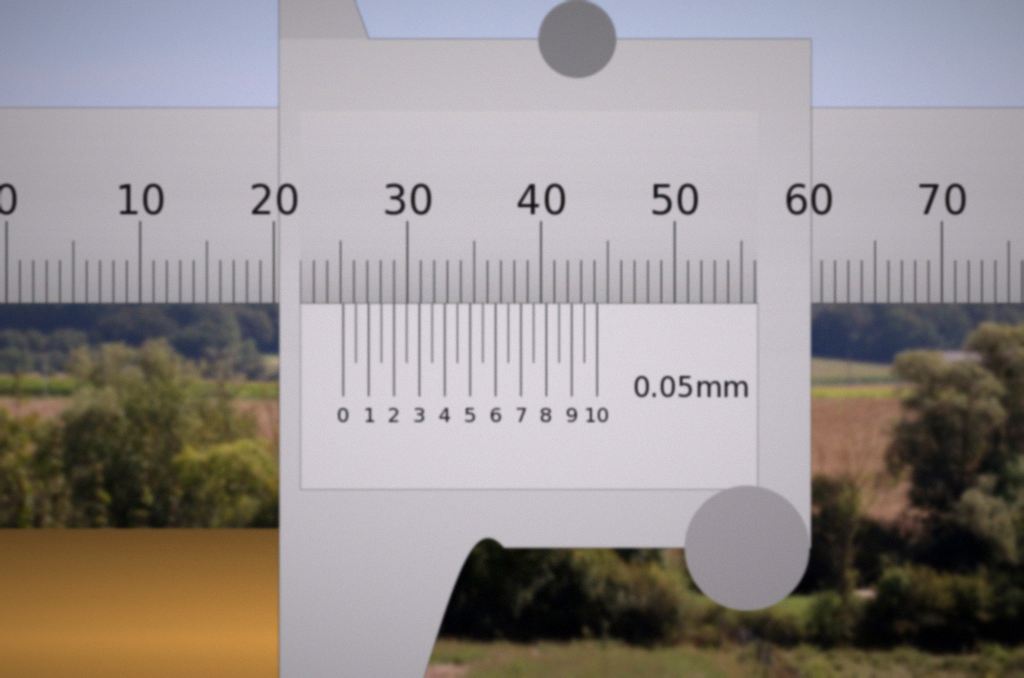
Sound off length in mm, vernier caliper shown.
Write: 25.2 mm
